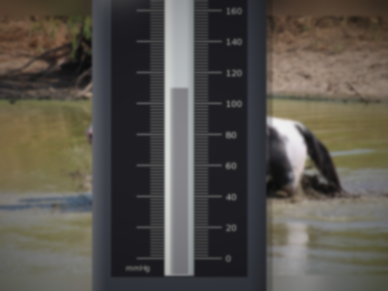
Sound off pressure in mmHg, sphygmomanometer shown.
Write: 110 mmHg
